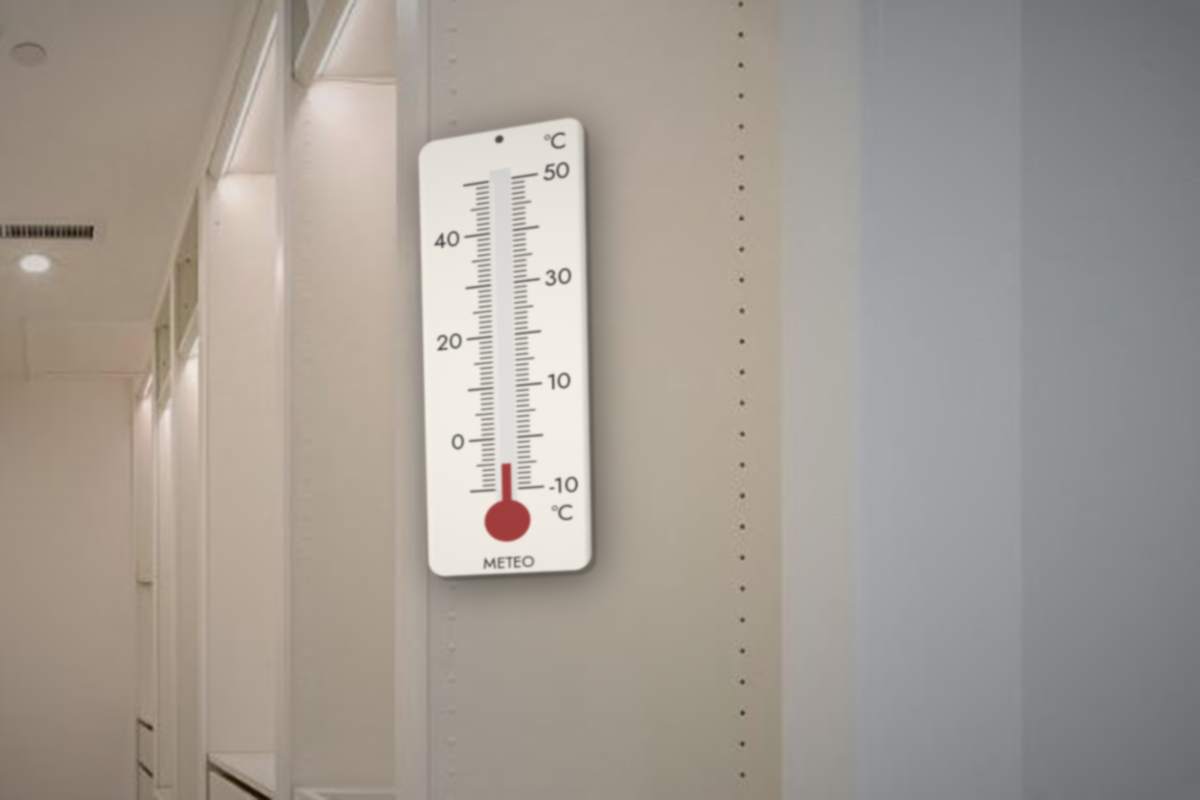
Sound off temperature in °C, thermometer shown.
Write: -5 °C
